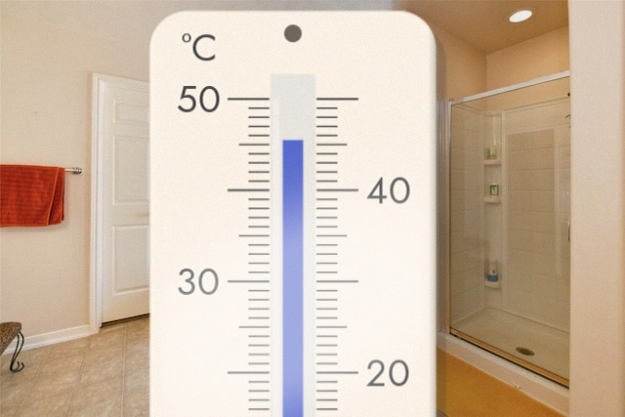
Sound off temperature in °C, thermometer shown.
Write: 45.5 °C
